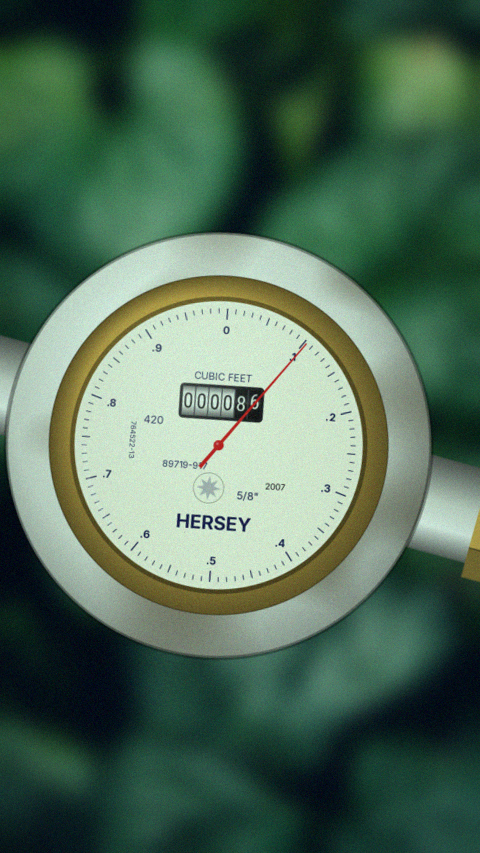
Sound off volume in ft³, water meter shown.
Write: 86.10 ft³
